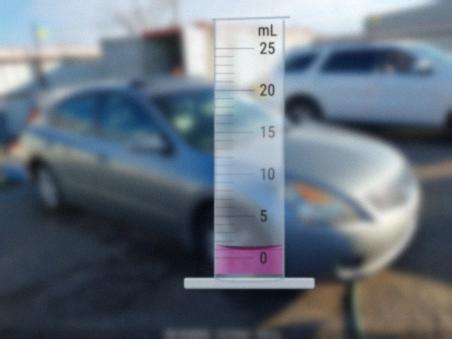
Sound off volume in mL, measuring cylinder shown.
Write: 1 mL
